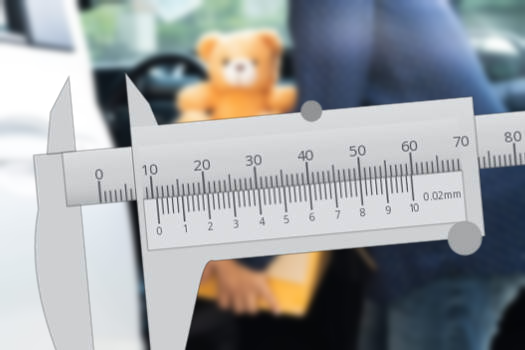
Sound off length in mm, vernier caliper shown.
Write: 10.8 mm
